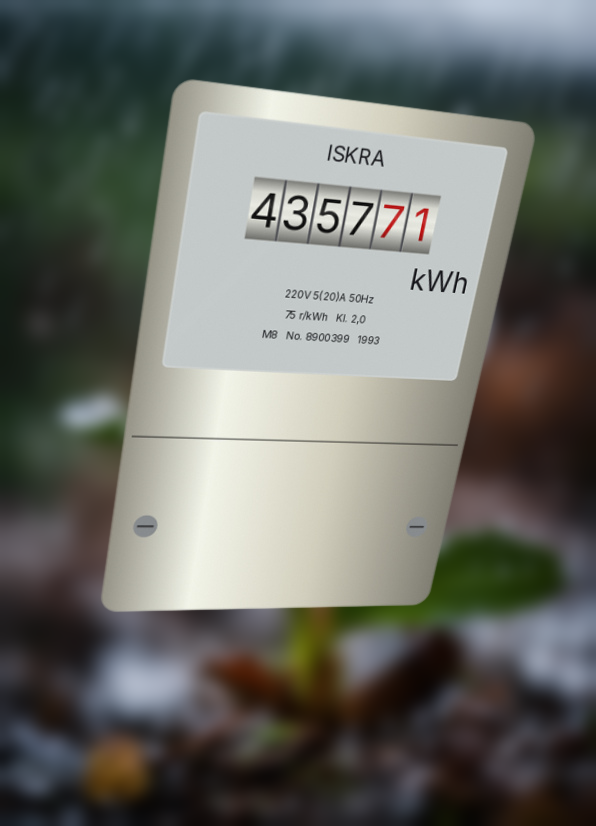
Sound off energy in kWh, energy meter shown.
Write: 4357.71 kWh
